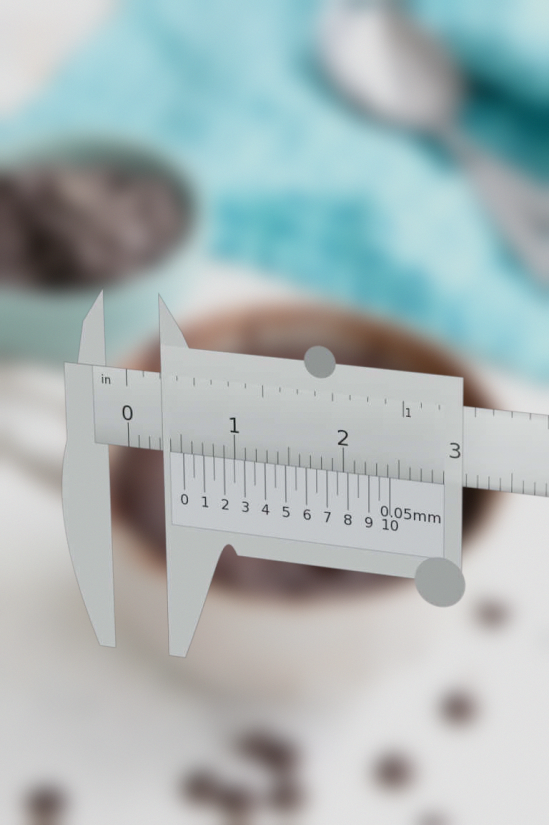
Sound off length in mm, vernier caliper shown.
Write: 5.2 mm
